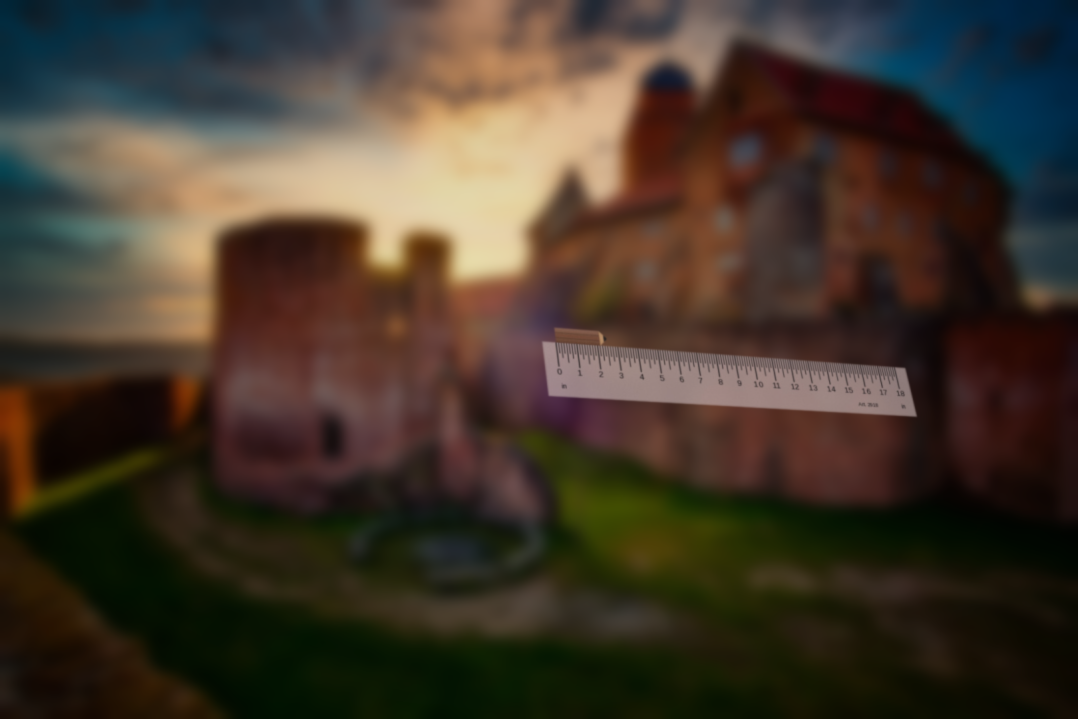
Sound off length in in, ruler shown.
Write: 2.5 in
